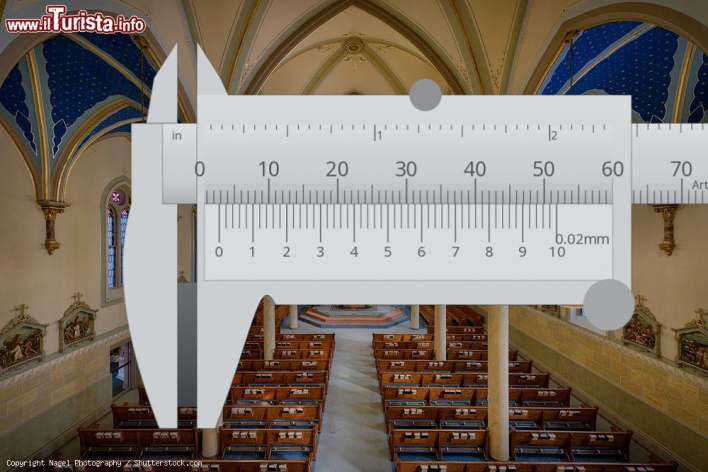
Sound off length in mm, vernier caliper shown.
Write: 2.8 mm
